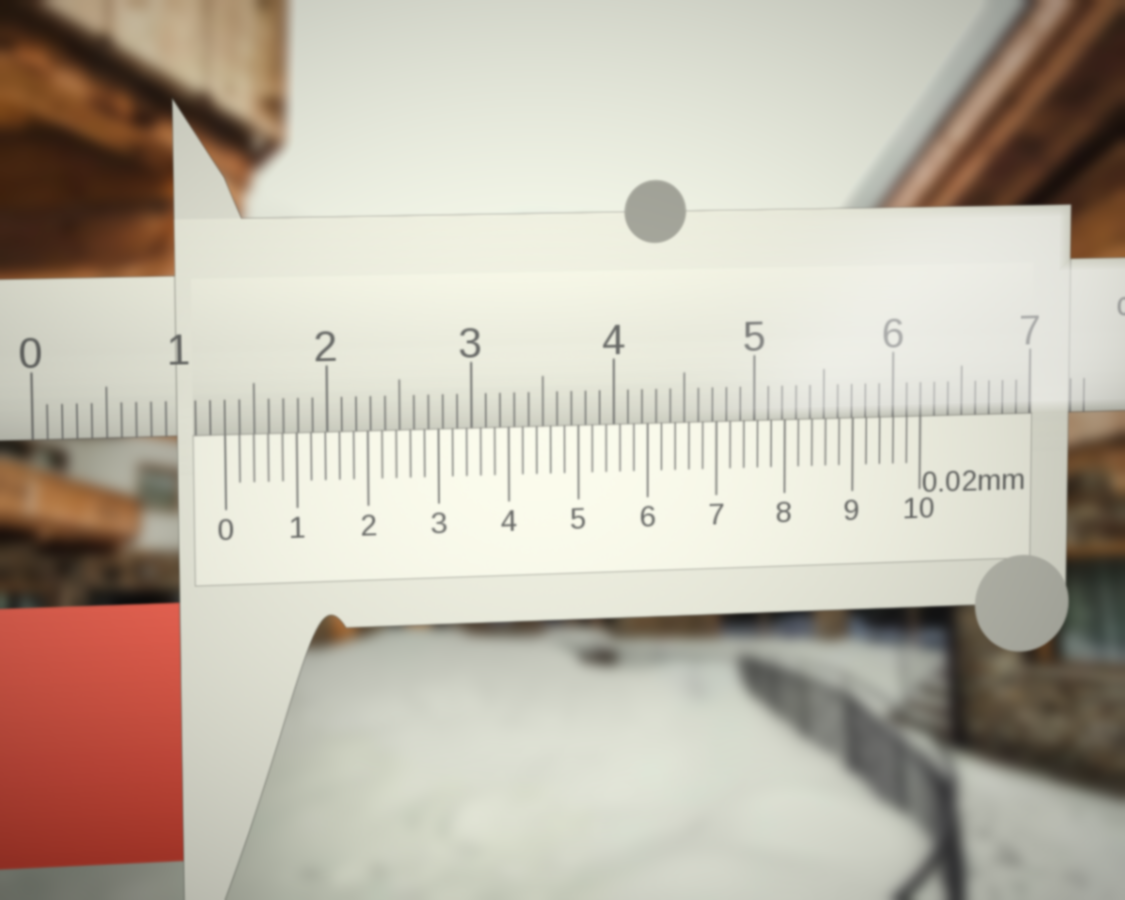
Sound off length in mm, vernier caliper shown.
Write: 13.0 mm
